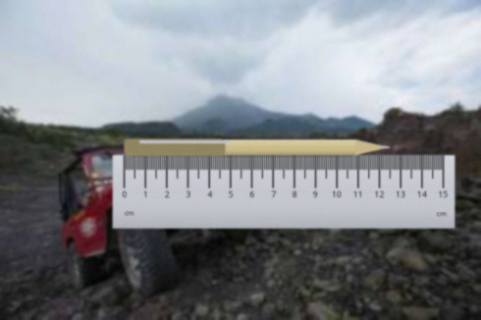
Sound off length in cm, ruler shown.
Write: 12.5 cm
